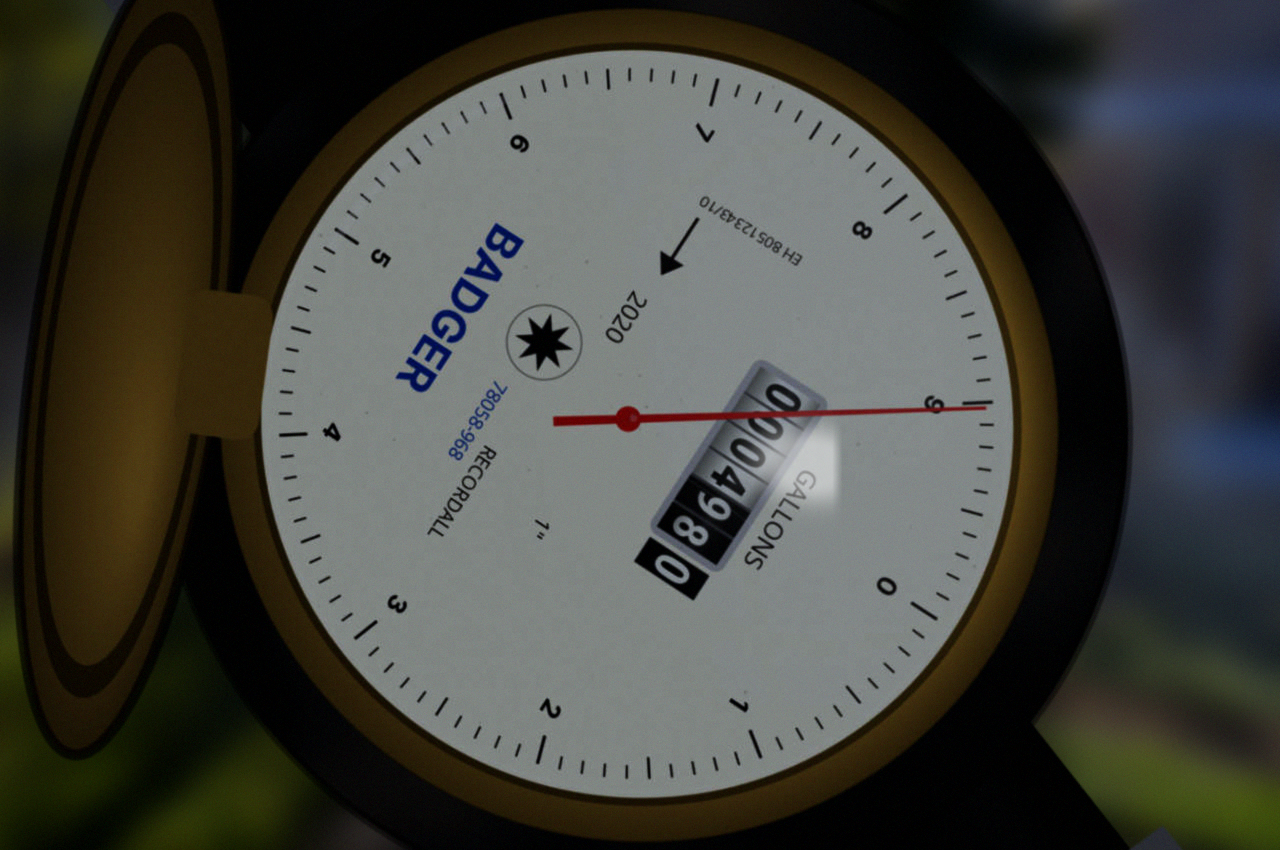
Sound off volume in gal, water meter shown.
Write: 4979.0 gal
